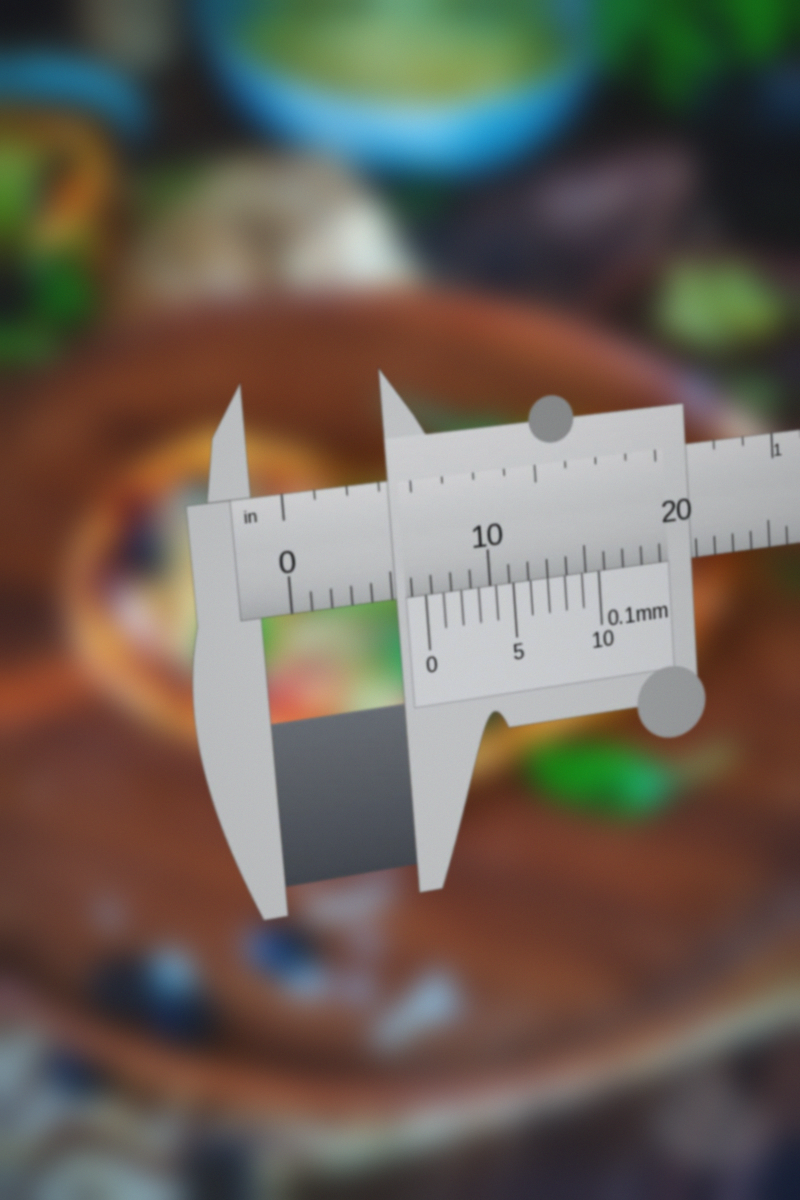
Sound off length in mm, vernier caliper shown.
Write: 6.7 mm
